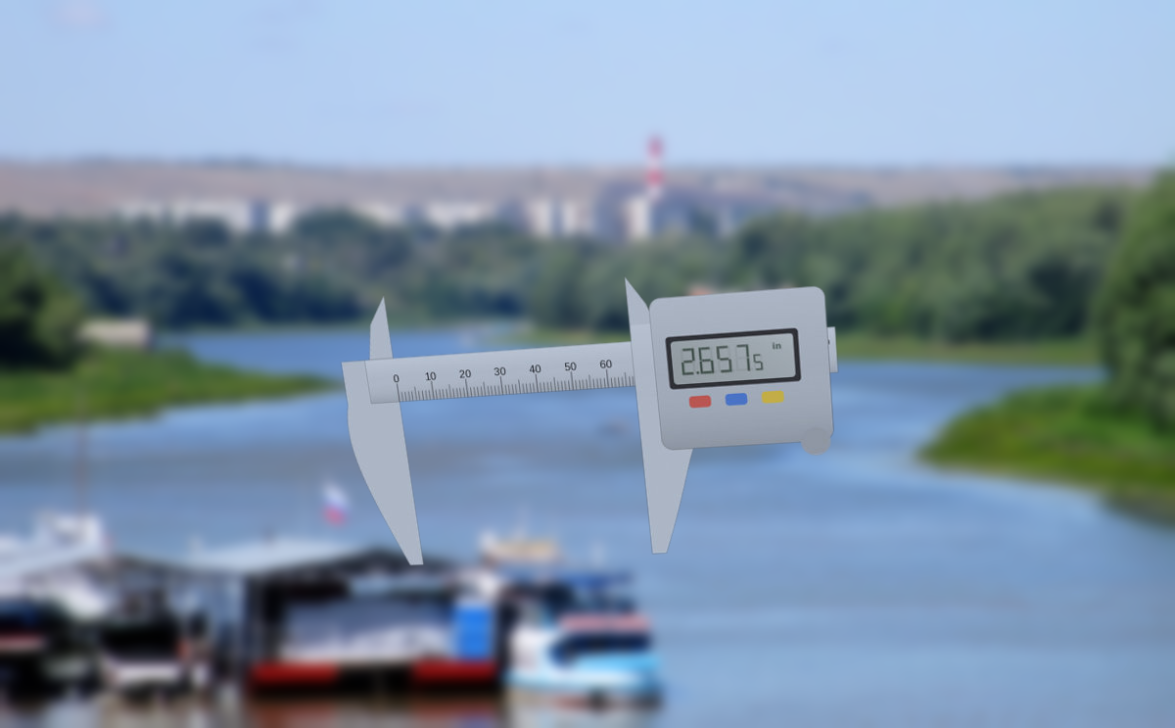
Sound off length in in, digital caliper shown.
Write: 2.6575 in
